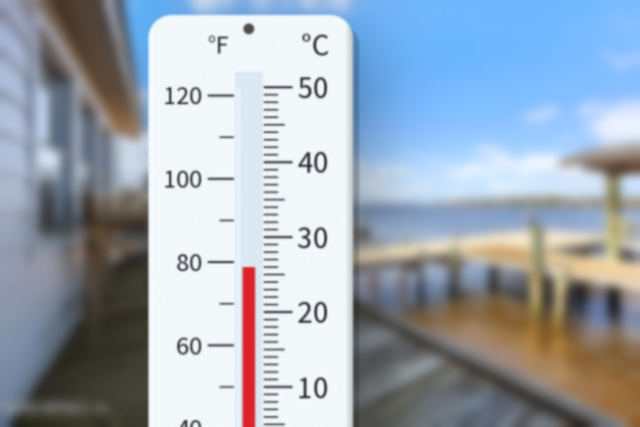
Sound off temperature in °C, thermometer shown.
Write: 26 °C
